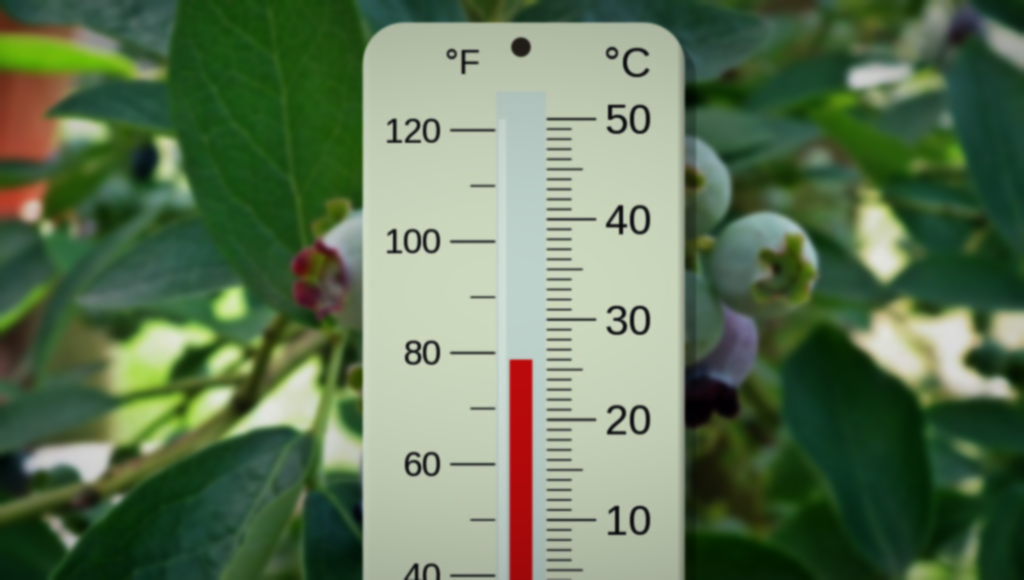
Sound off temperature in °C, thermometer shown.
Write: 26 °C
